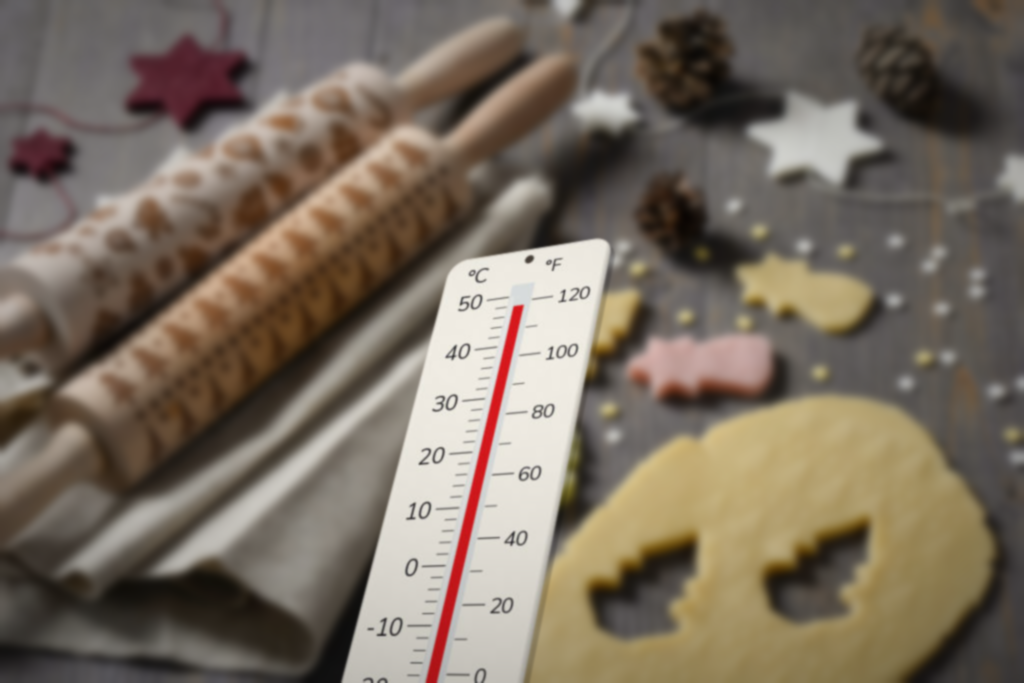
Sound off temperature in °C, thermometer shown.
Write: 48 °C
